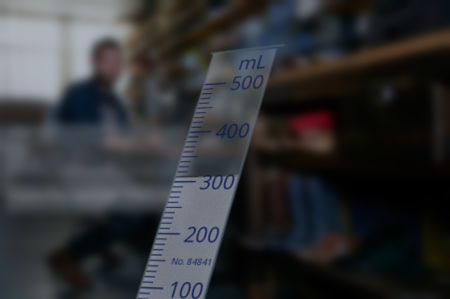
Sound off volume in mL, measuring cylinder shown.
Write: 310 mL
